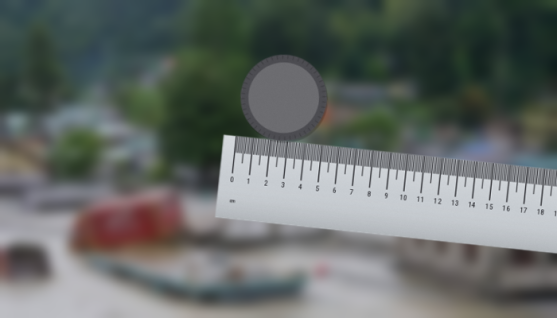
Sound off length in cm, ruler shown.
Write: 5 cm
